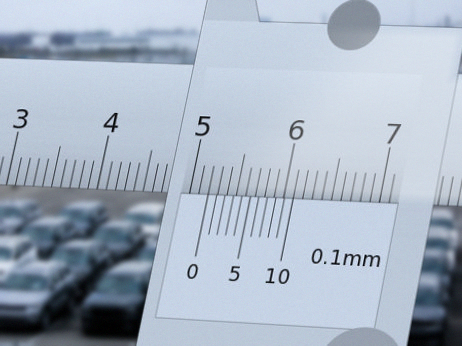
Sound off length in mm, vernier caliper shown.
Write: 52.0 mm
